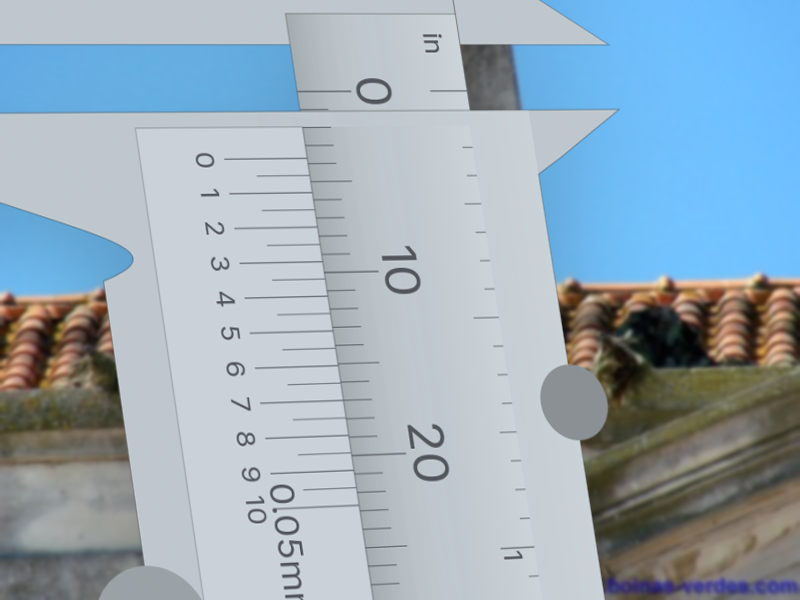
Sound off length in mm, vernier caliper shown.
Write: 3.7 mm
